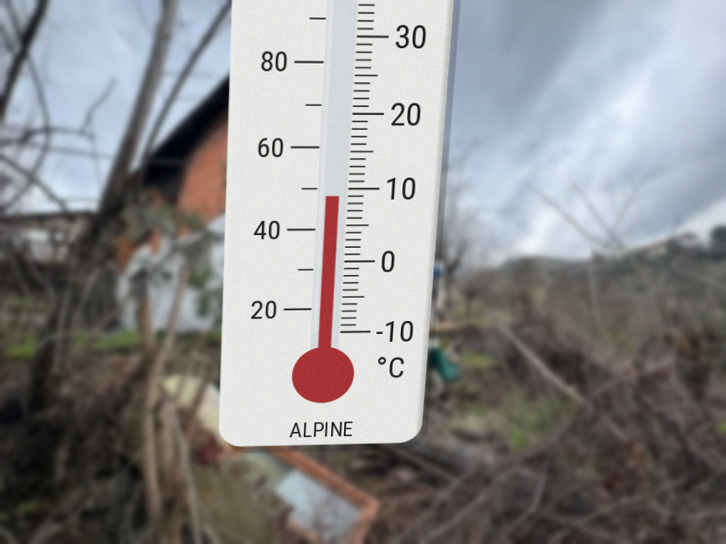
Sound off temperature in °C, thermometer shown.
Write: 9 °C
